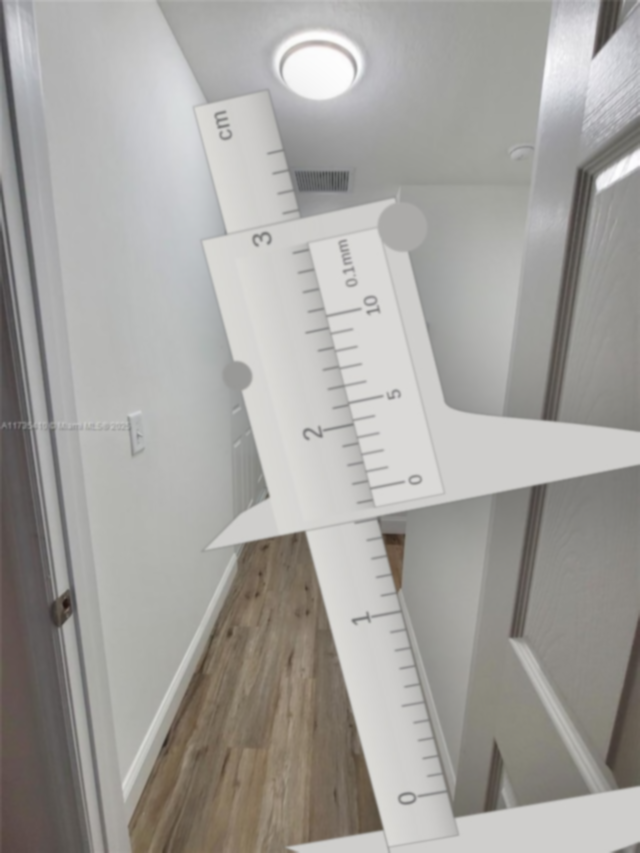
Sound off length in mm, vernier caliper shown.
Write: 16.6 mm
